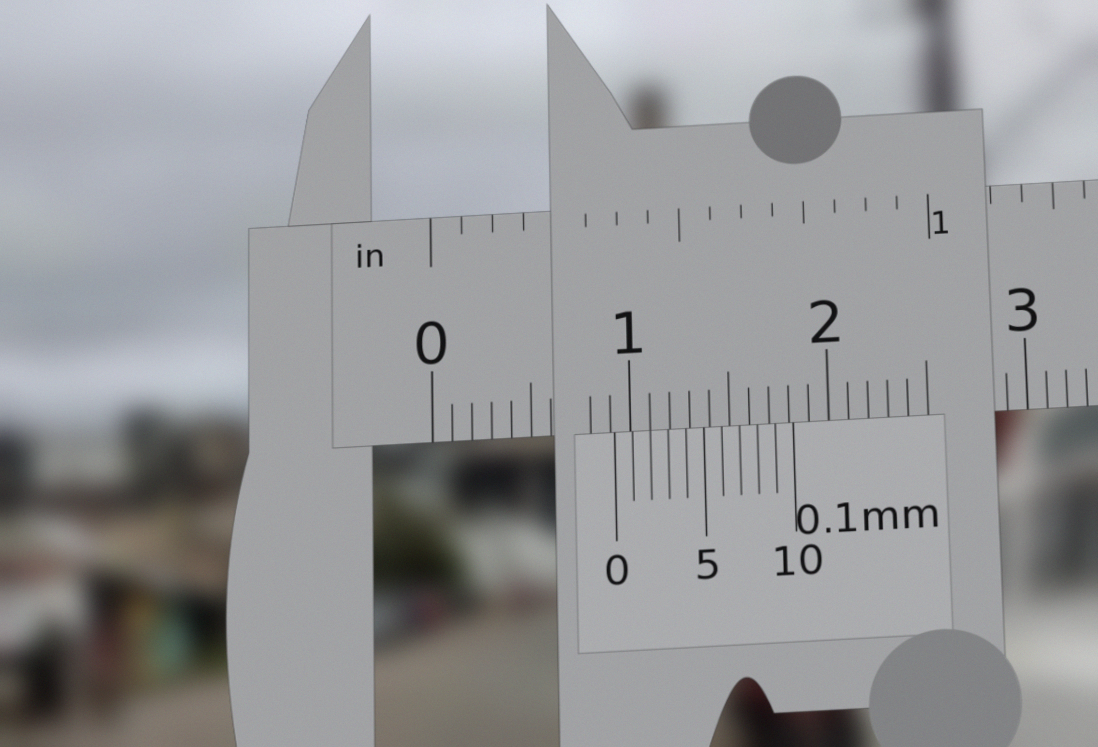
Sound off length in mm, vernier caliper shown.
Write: 9.2 mm
